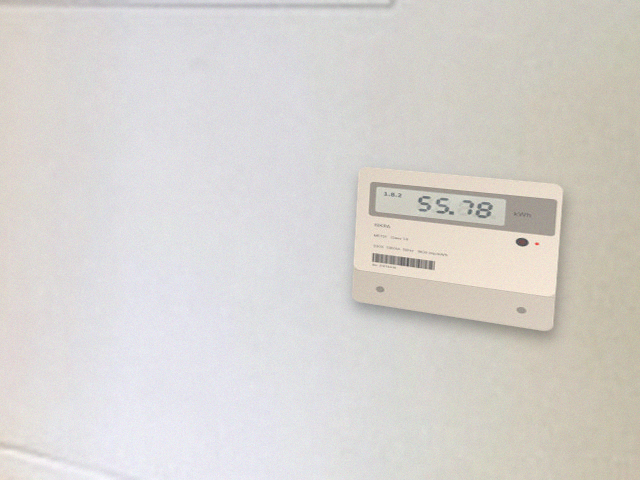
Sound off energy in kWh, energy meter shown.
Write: 55.78 kWh
